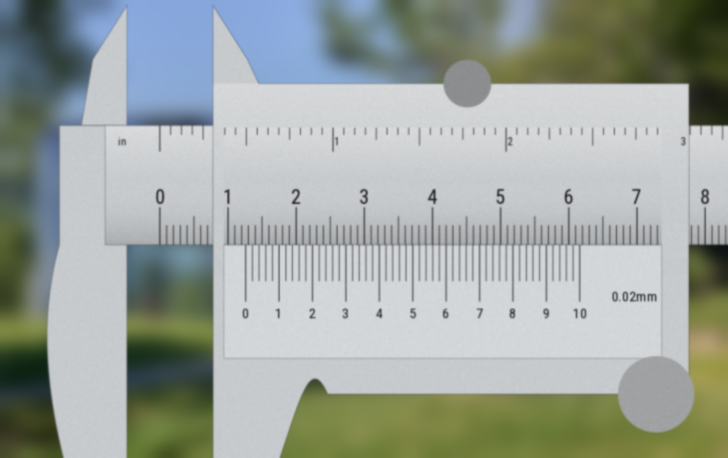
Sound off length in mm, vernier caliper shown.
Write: 12.6 mm
